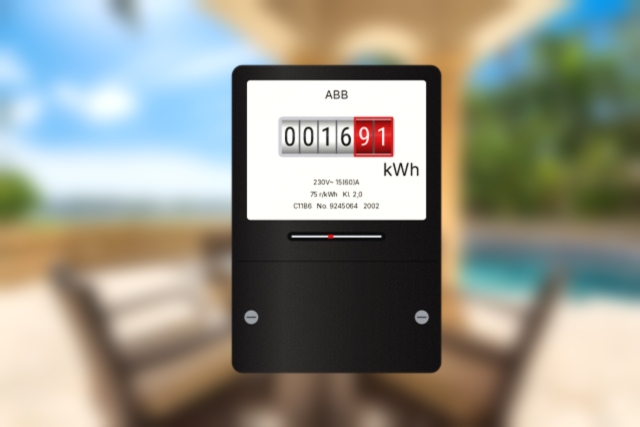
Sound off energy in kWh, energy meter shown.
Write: 16.91 kWh
